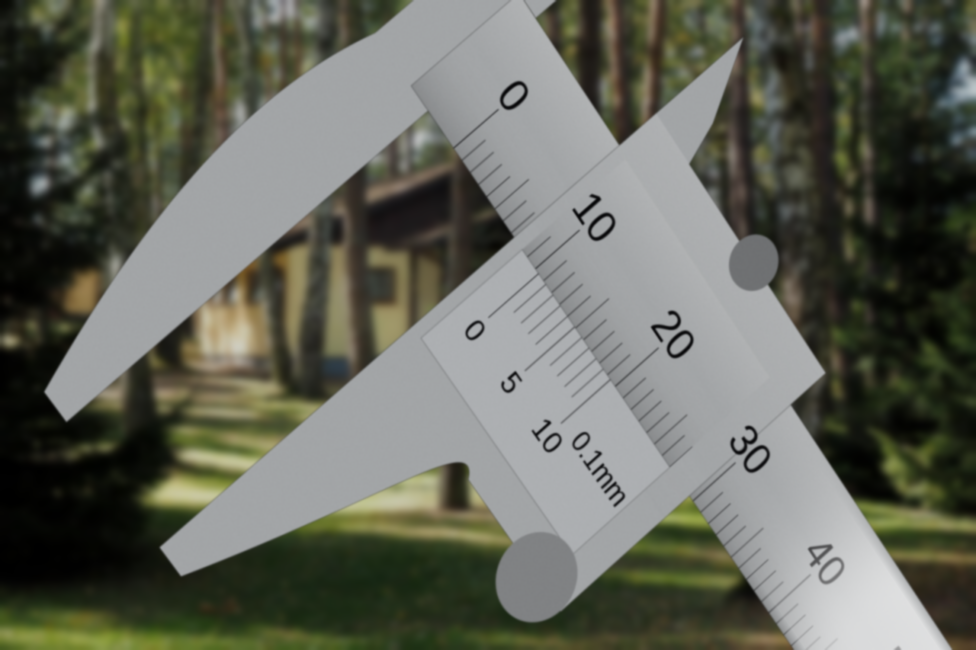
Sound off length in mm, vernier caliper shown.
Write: 10.4 mm
